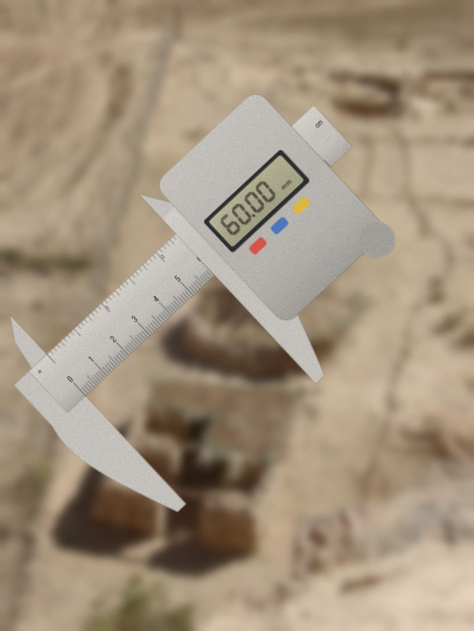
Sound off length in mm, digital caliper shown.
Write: 60.00 mm
